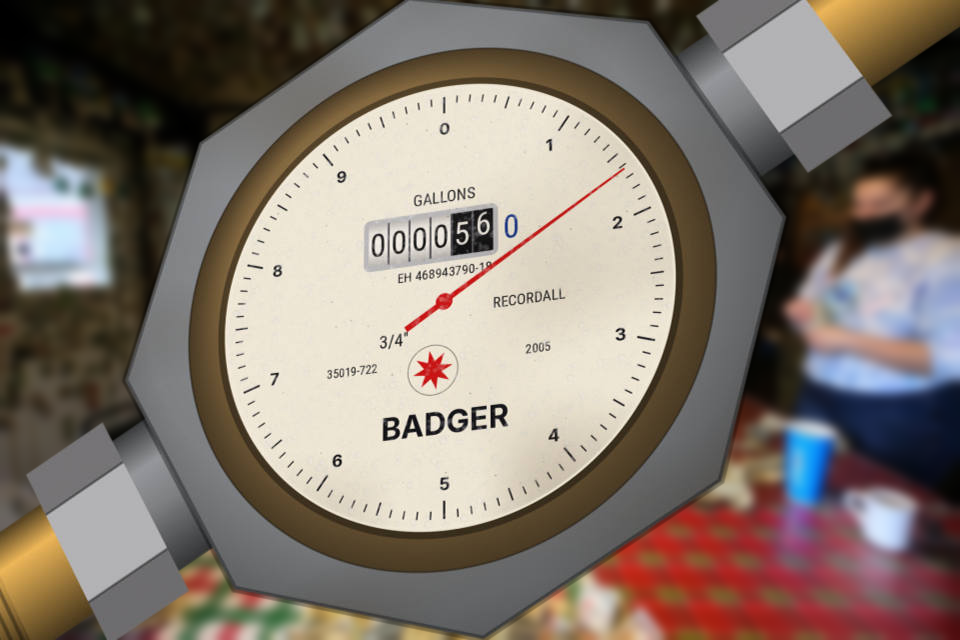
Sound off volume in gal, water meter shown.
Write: 561.6 gal
